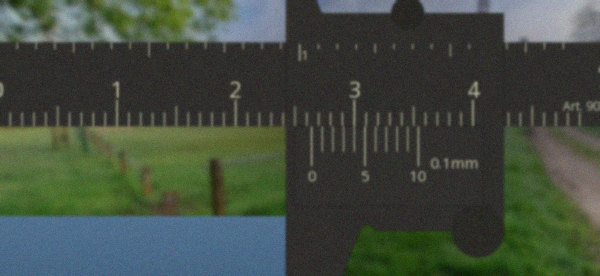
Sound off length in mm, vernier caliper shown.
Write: 26.4 mm
